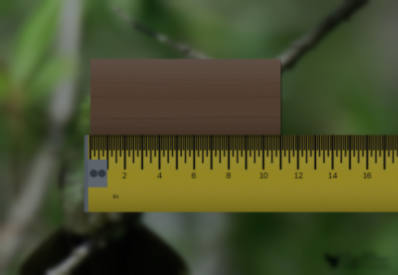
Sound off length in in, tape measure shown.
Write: 11 in
